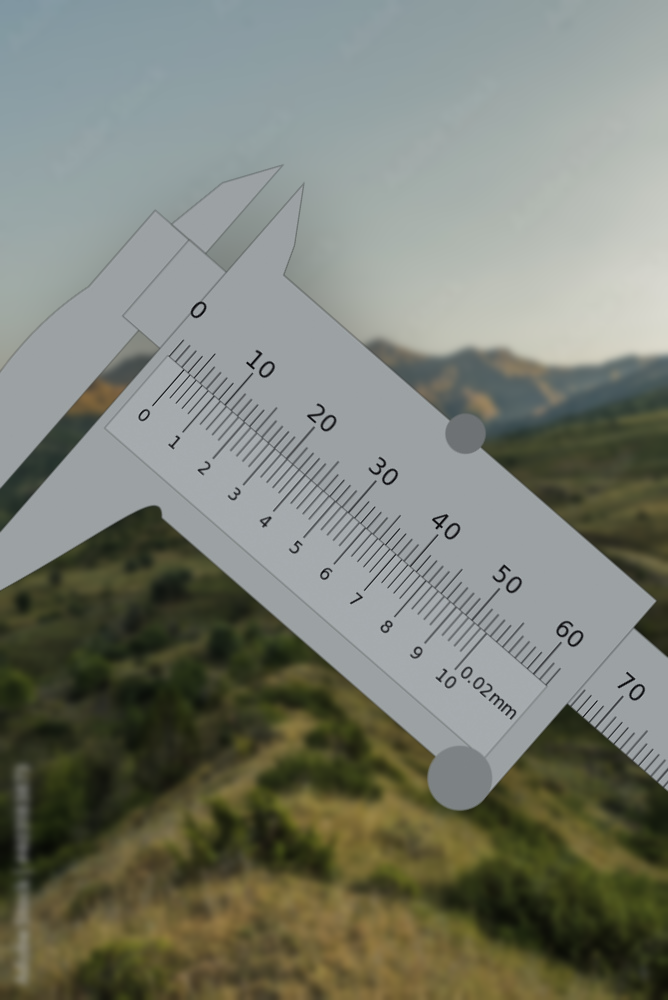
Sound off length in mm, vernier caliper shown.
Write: 3.4 mm
